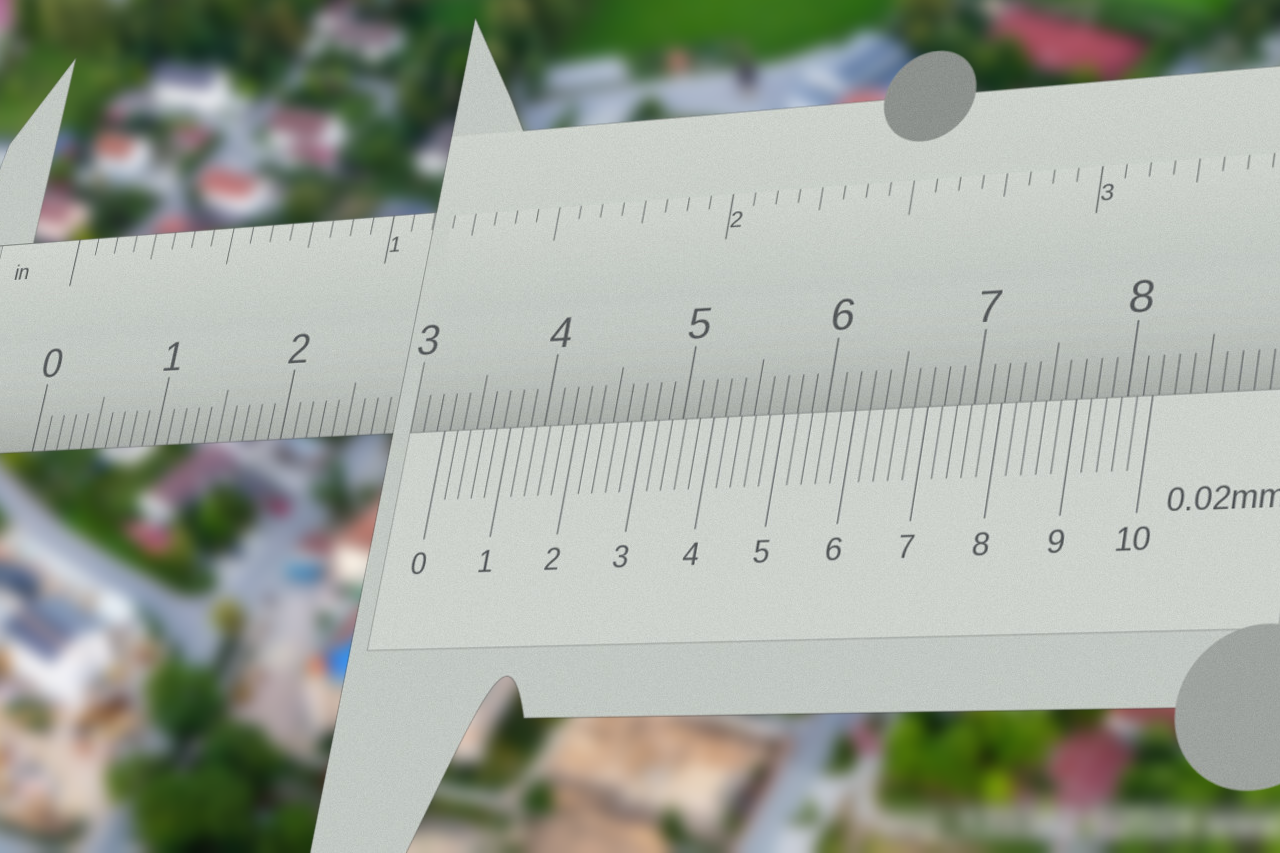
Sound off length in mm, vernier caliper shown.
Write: 32.6 mm
